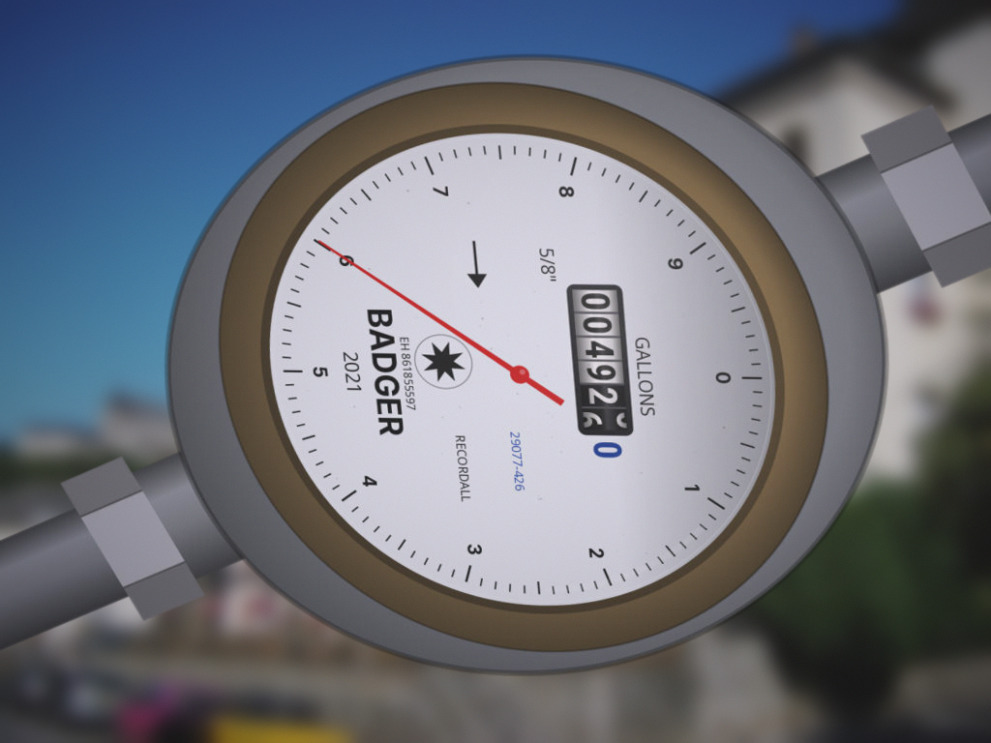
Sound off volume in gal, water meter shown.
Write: 49256.0 gal
